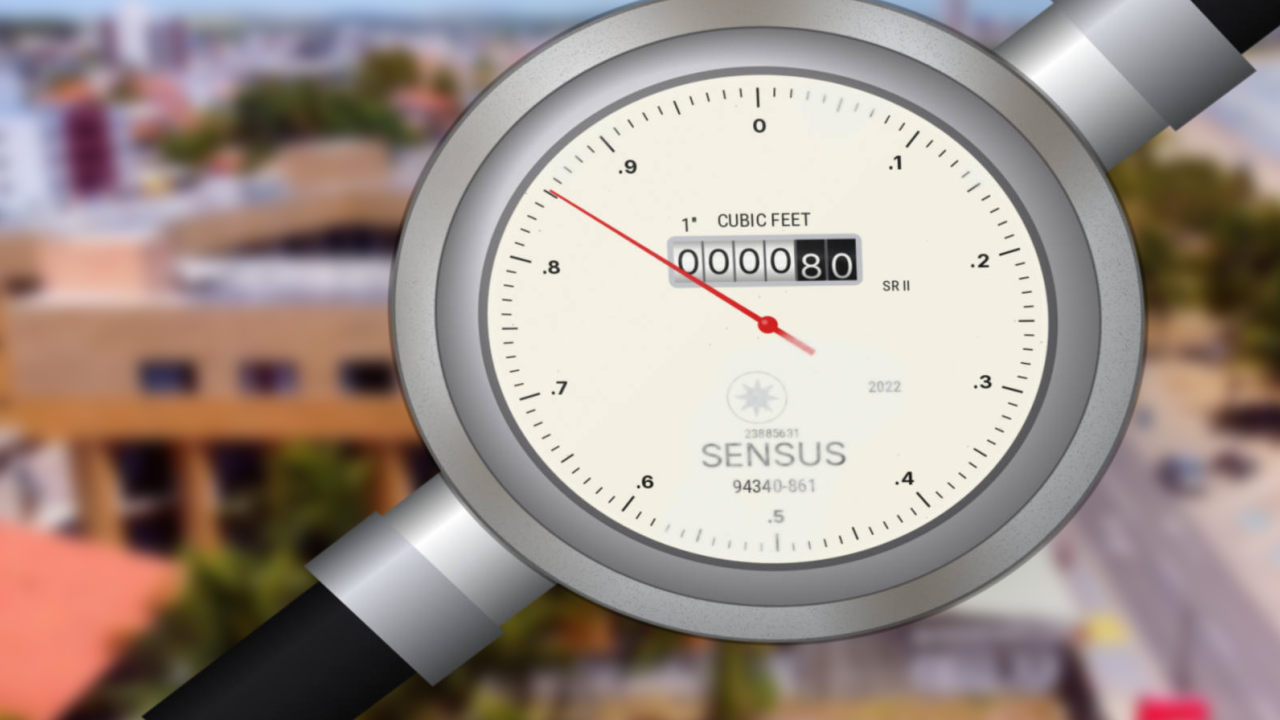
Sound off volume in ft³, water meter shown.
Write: 79.85 ft³
